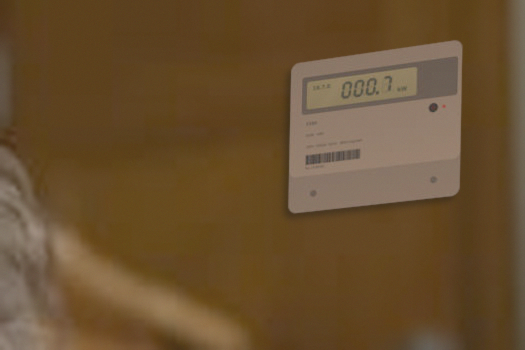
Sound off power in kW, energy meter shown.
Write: 0.7 kW
